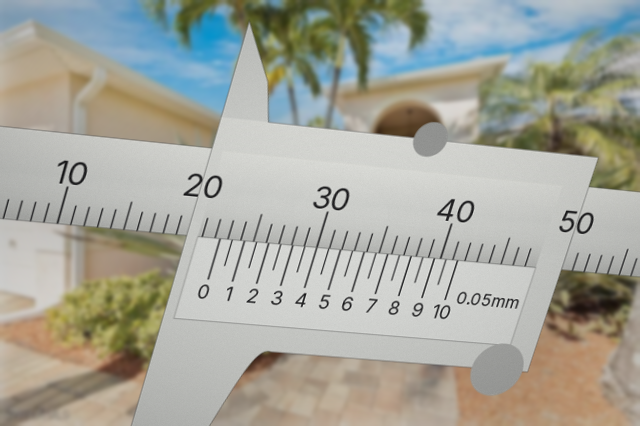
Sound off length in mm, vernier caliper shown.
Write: 22.4 mm
